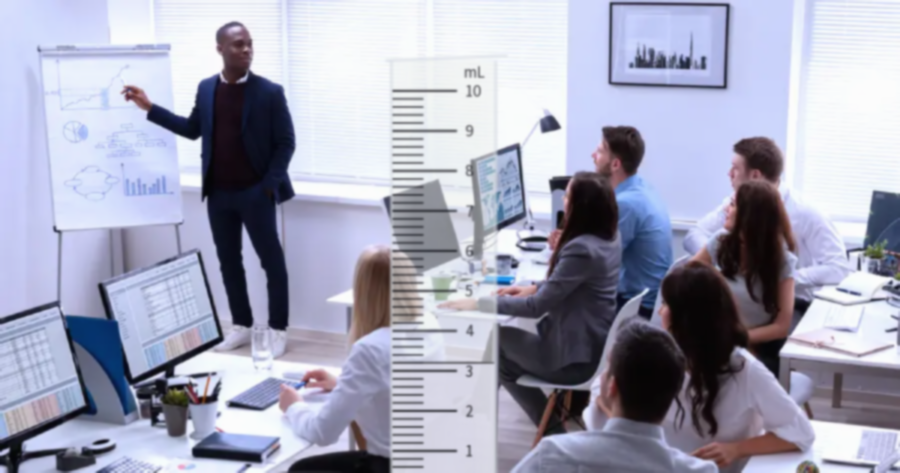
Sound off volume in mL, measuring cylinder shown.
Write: 3.2 mL
